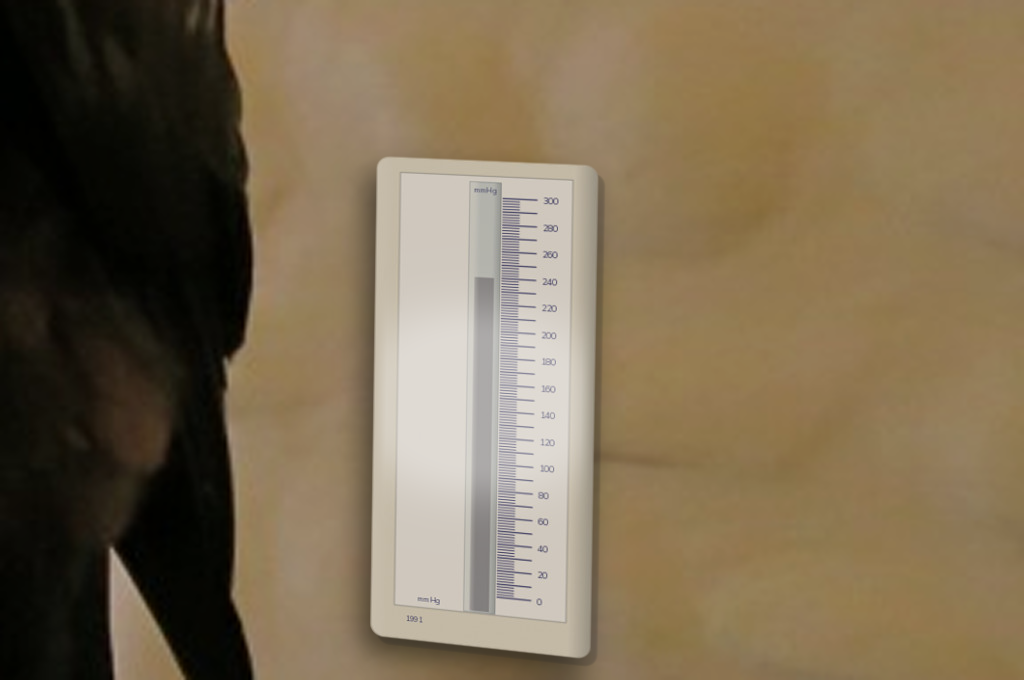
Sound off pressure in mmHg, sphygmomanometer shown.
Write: 240 mmHg
